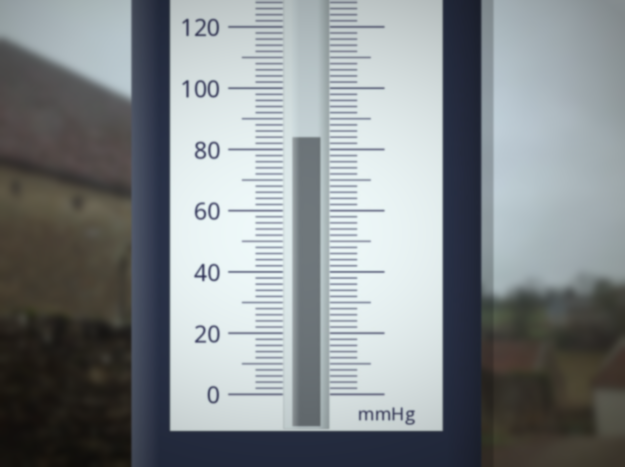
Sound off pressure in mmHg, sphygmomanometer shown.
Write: 84 mmHg
